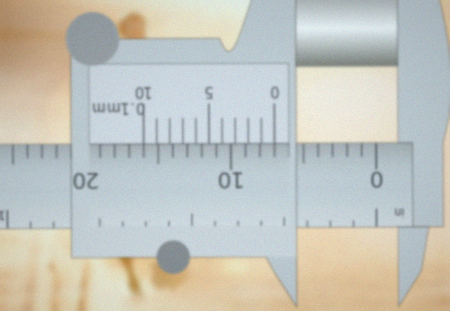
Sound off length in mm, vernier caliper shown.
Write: 7.0 mm
